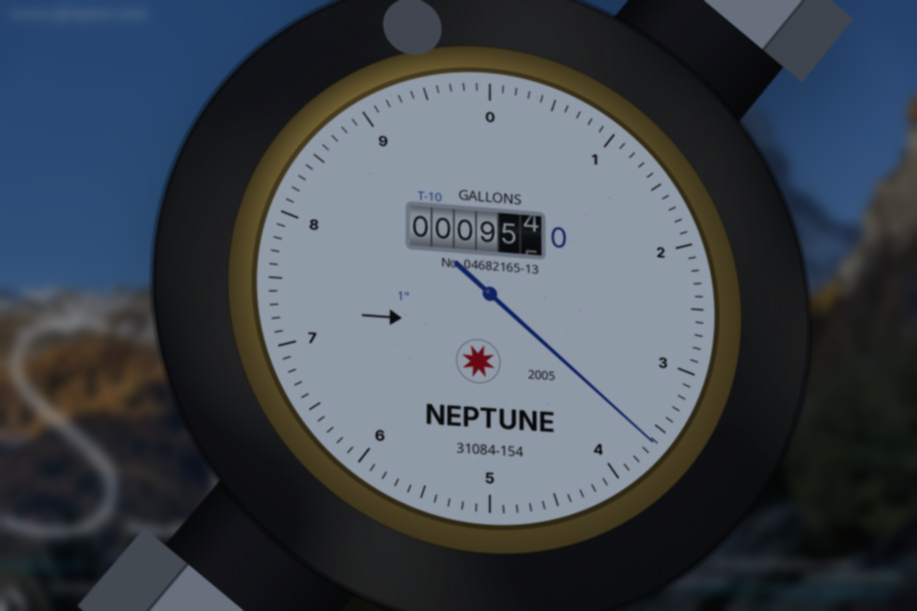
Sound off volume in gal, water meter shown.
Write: 9543.6 gal
